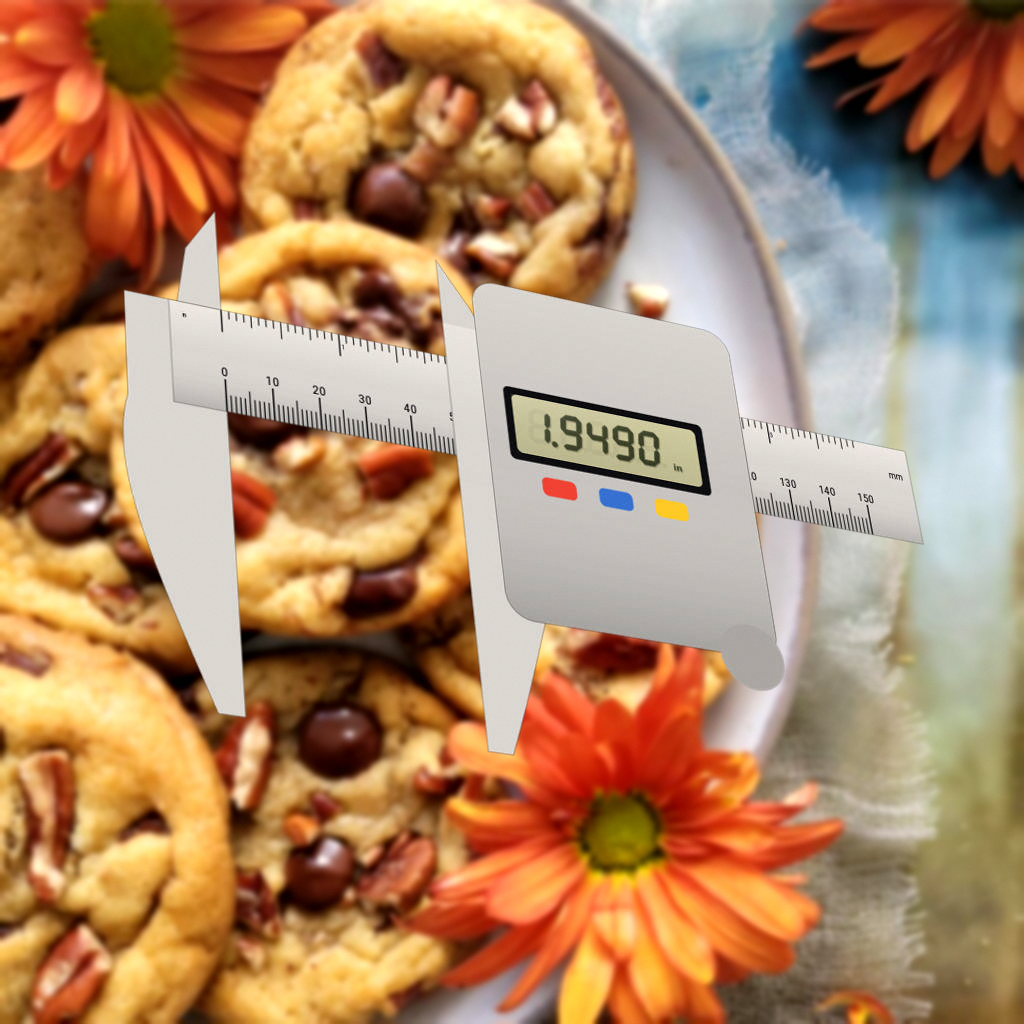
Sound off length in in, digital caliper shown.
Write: 1.9490 in
